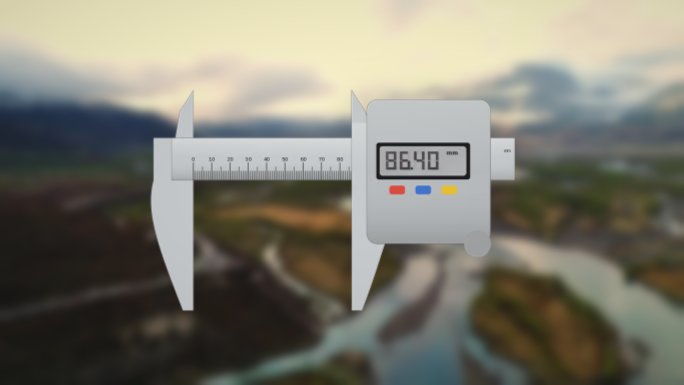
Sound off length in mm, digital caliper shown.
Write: 86.40 mm
